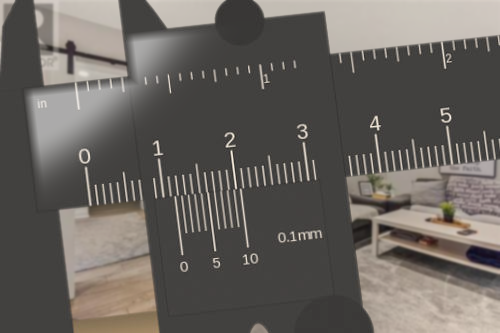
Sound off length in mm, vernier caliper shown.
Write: 11.6 mm
